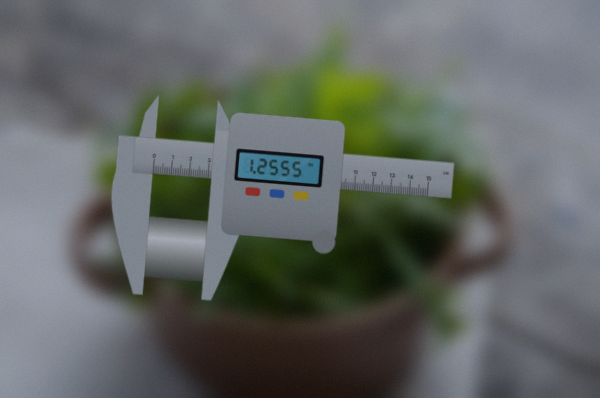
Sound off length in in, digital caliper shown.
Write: 1.2555 in
